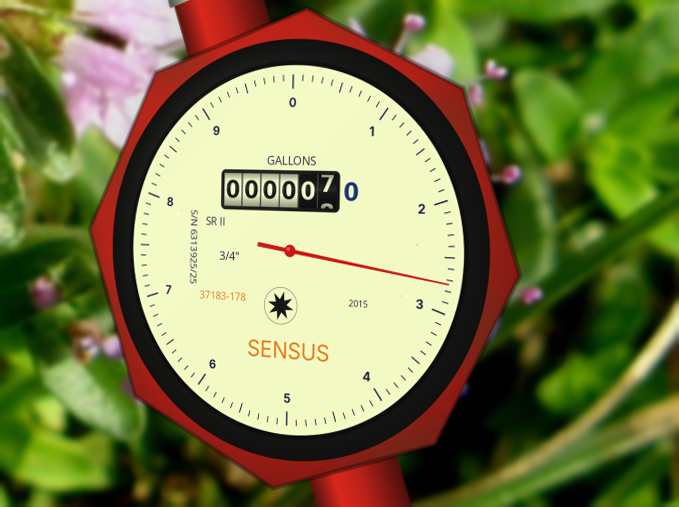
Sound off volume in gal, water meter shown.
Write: 72.7 gal
